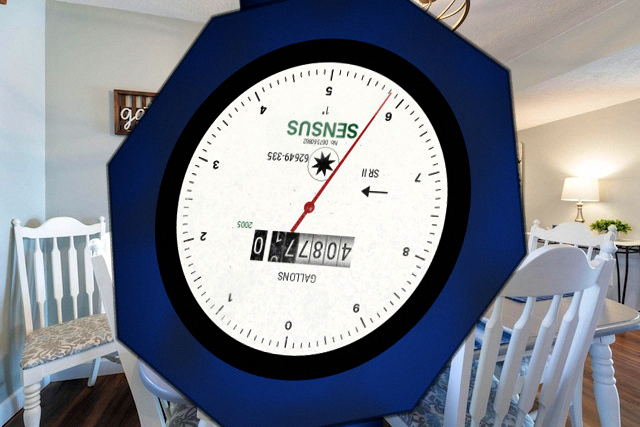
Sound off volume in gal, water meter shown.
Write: 4087705.8 gal
